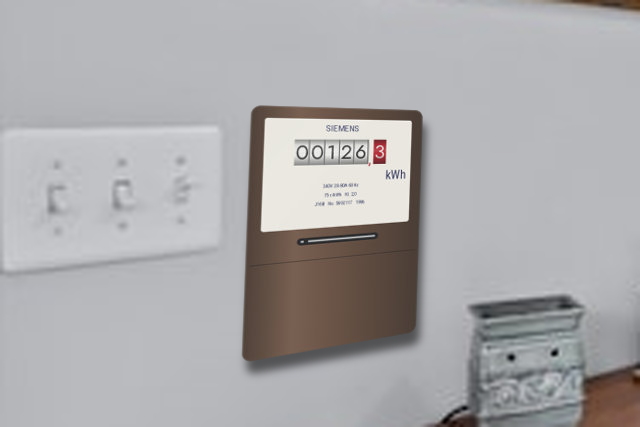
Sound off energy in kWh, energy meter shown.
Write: 126.3 kWh
